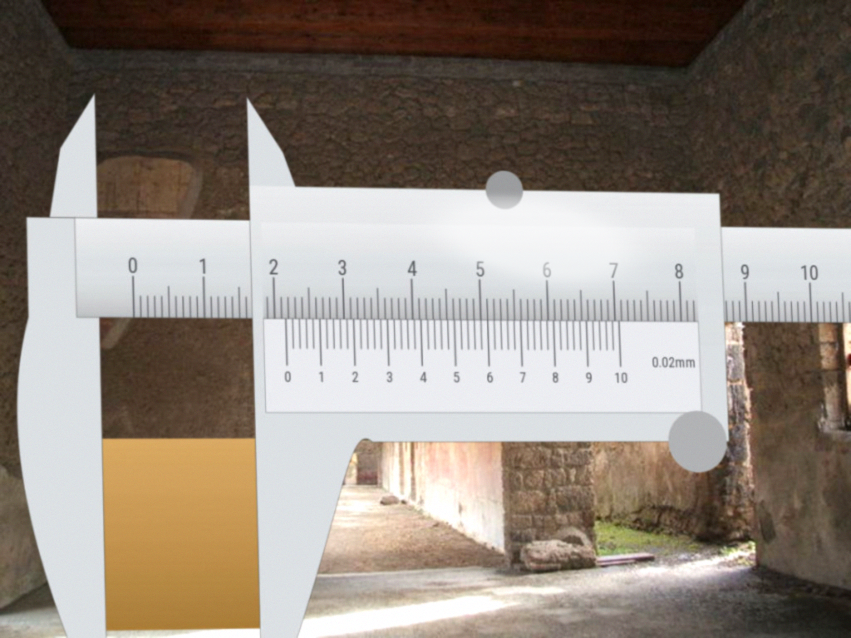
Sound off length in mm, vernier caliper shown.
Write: 21.6 mm
